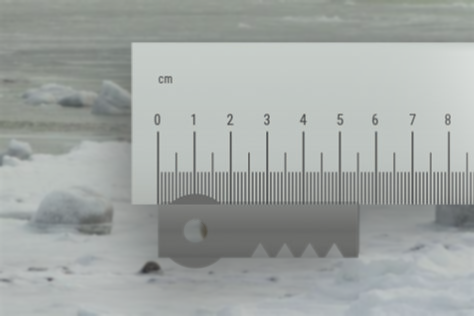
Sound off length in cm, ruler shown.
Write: 5.5 cm
